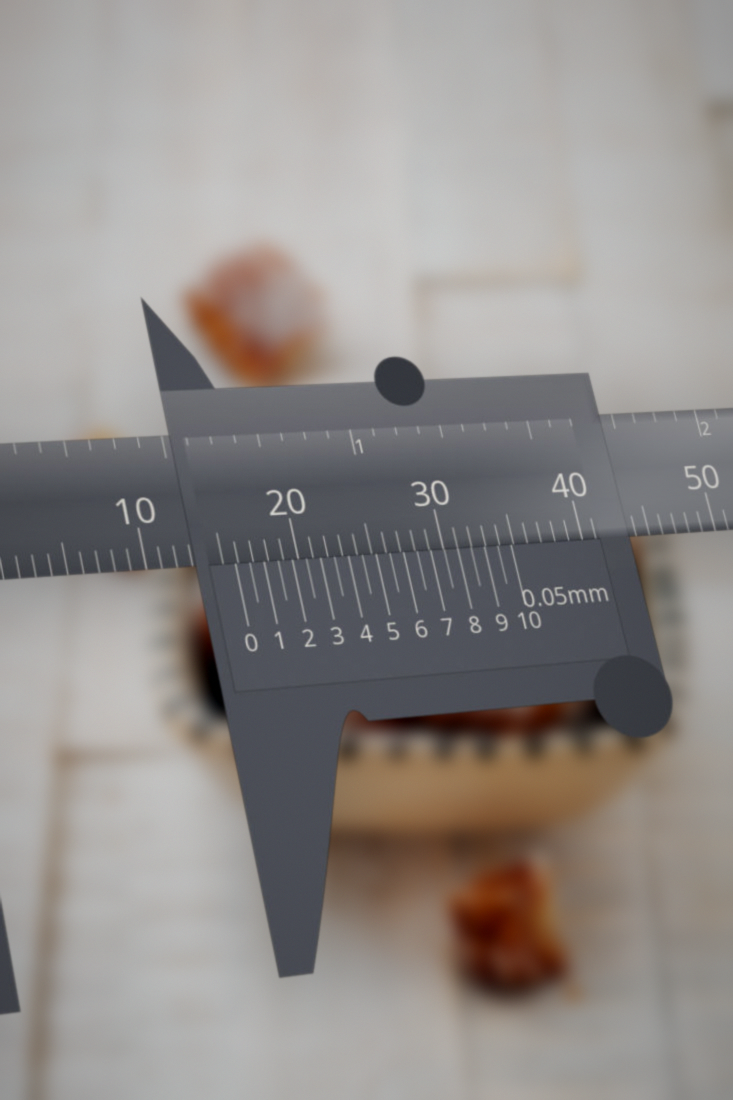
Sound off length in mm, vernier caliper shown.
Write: 15.8 mm
